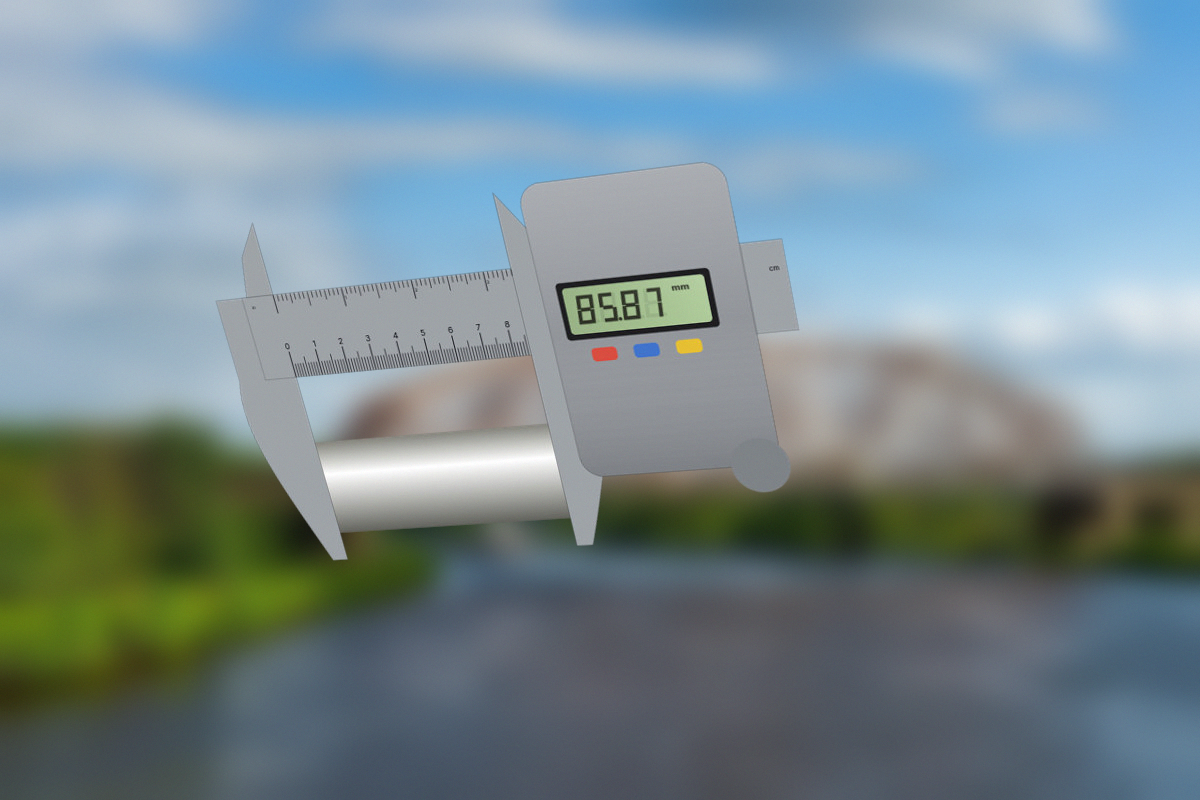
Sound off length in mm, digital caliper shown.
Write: 85.87 mm
